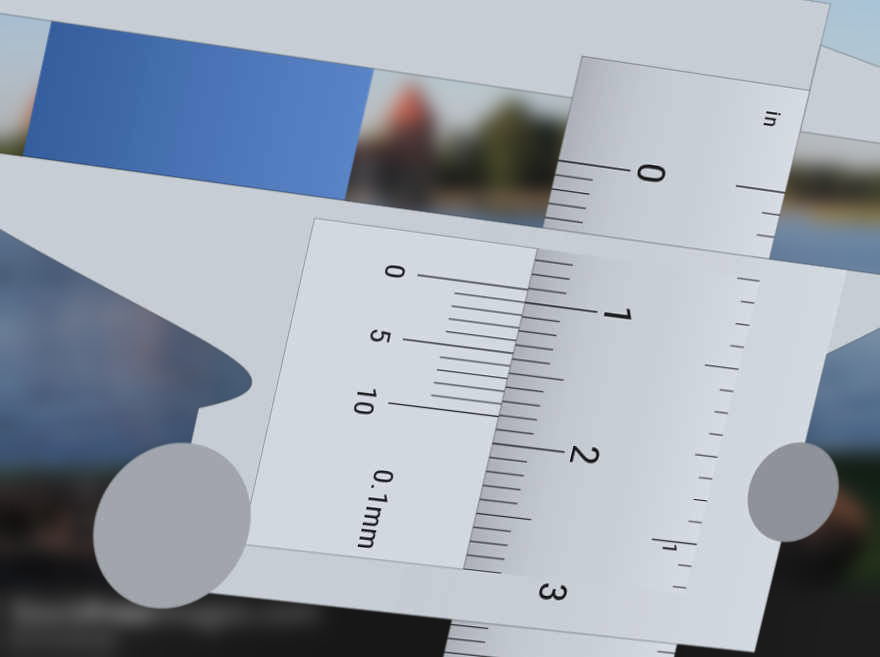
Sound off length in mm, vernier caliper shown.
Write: 9.1 mm
